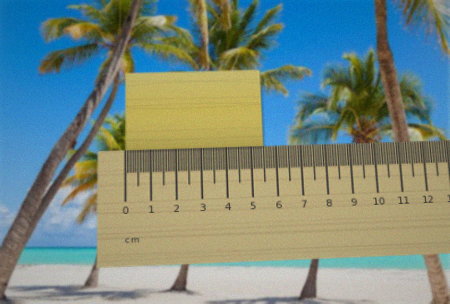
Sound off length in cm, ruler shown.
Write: 5.5 cm
